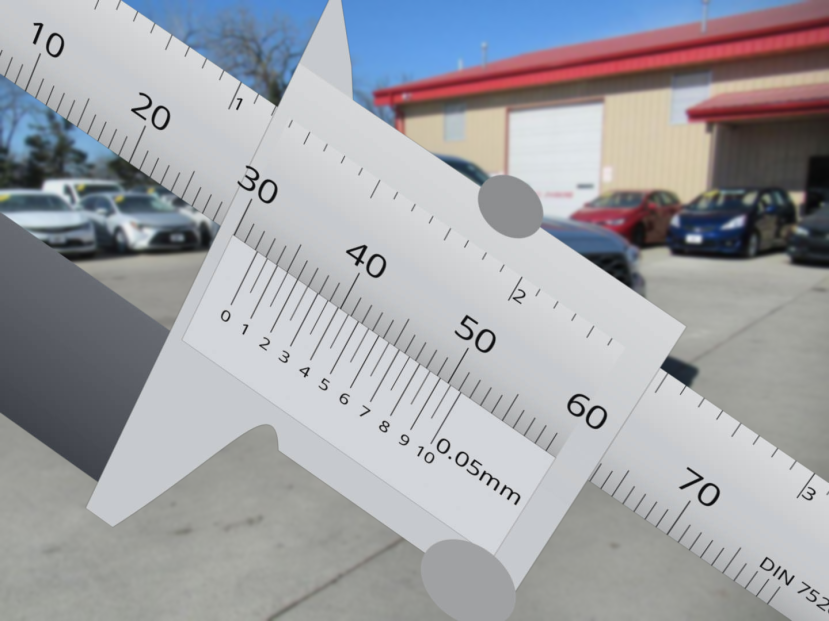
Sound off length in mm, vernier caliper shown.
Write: 32.2 mm
